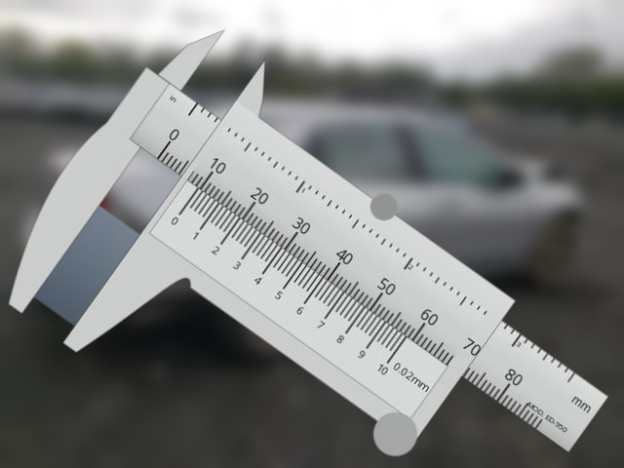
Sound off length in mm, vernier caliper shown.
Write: 9.6 mm
